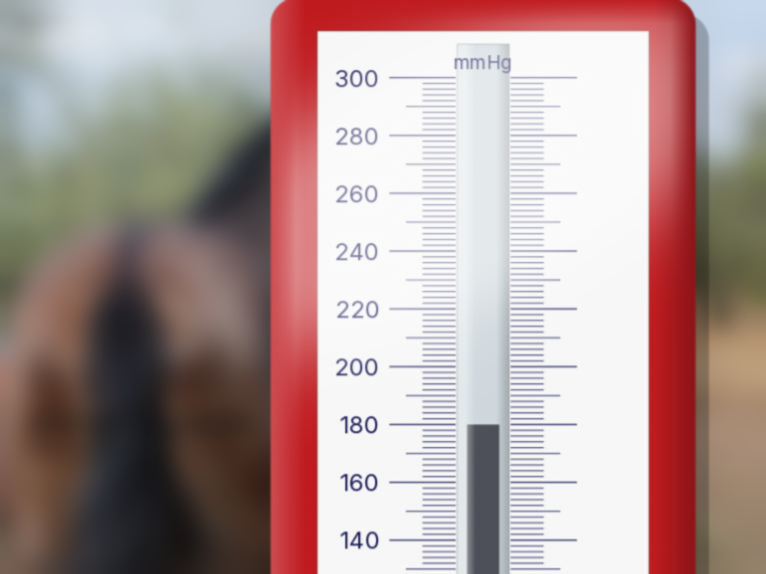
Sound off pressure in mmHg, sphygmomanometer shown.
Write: 180 mmHg
